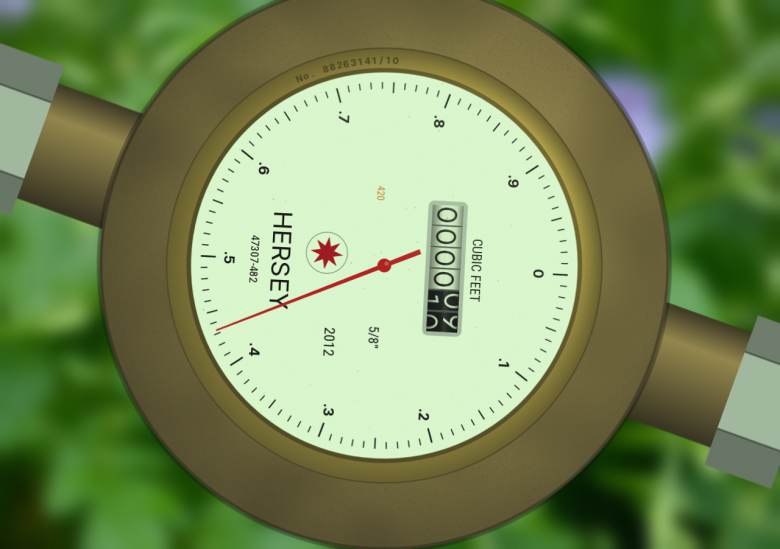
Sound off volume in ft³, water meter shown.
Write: 9.43 ft³
